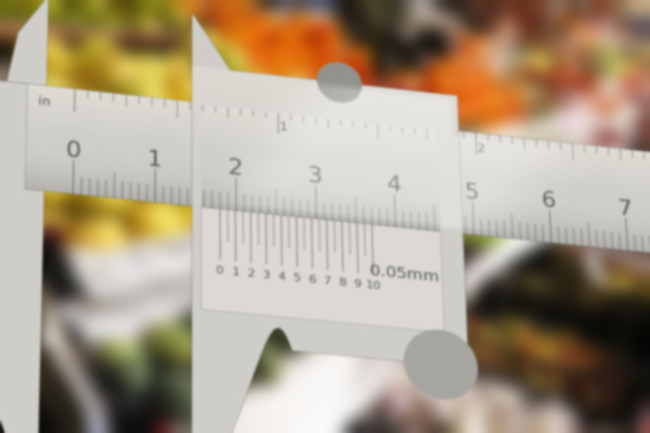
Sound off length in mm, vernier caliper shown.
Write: 18.0 mm
